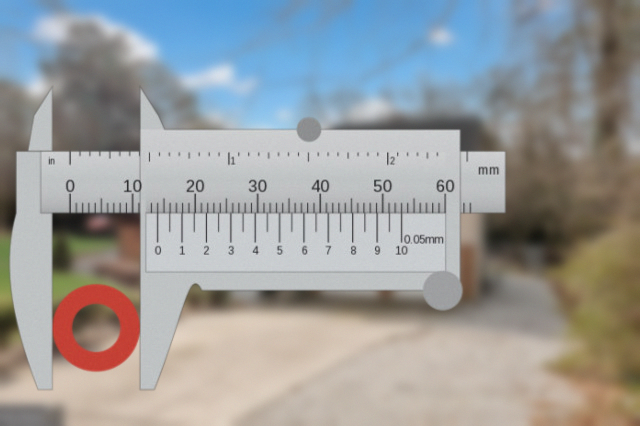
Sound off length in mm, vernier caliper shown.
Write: 14.0 mm
